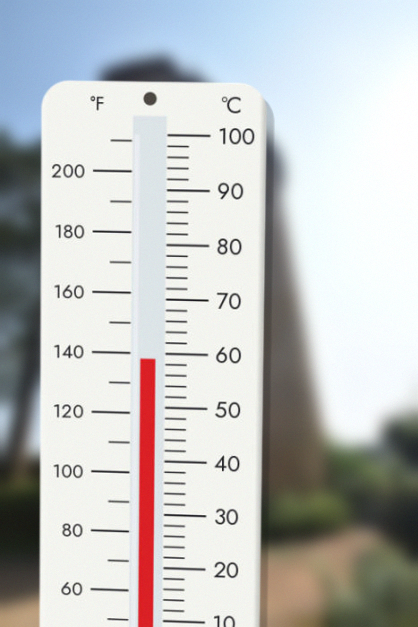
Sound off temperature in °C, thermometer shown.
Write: 59 °C
